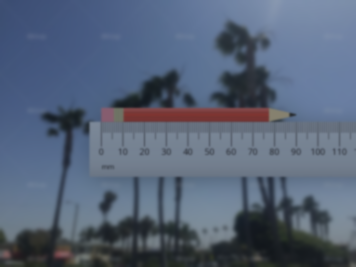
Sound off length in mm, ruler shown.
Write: 90 mm
